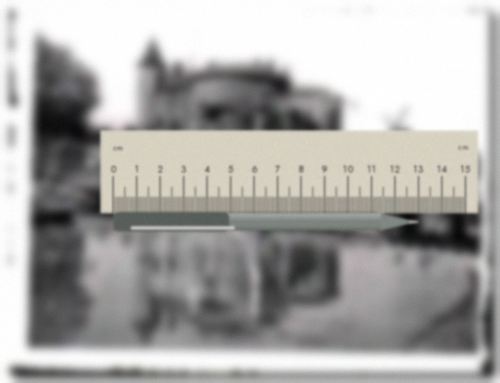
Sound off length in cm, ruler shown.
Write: 13 cm
